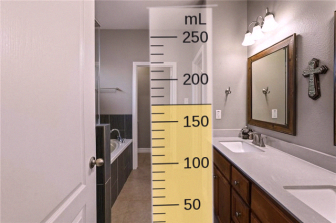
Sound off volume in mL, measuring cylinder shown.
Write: 170 mL
